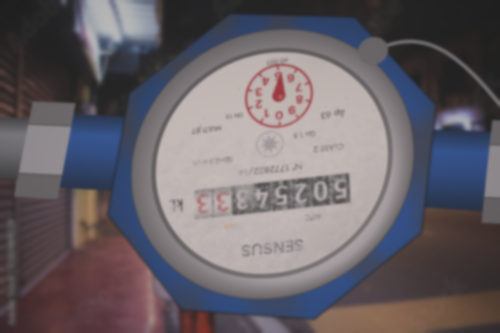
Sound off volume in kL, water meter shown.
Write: 502543.335 kL
